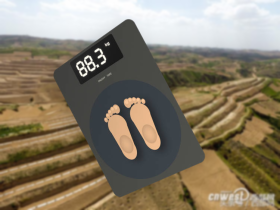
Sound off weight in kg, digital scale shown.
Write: 88.3 kg
